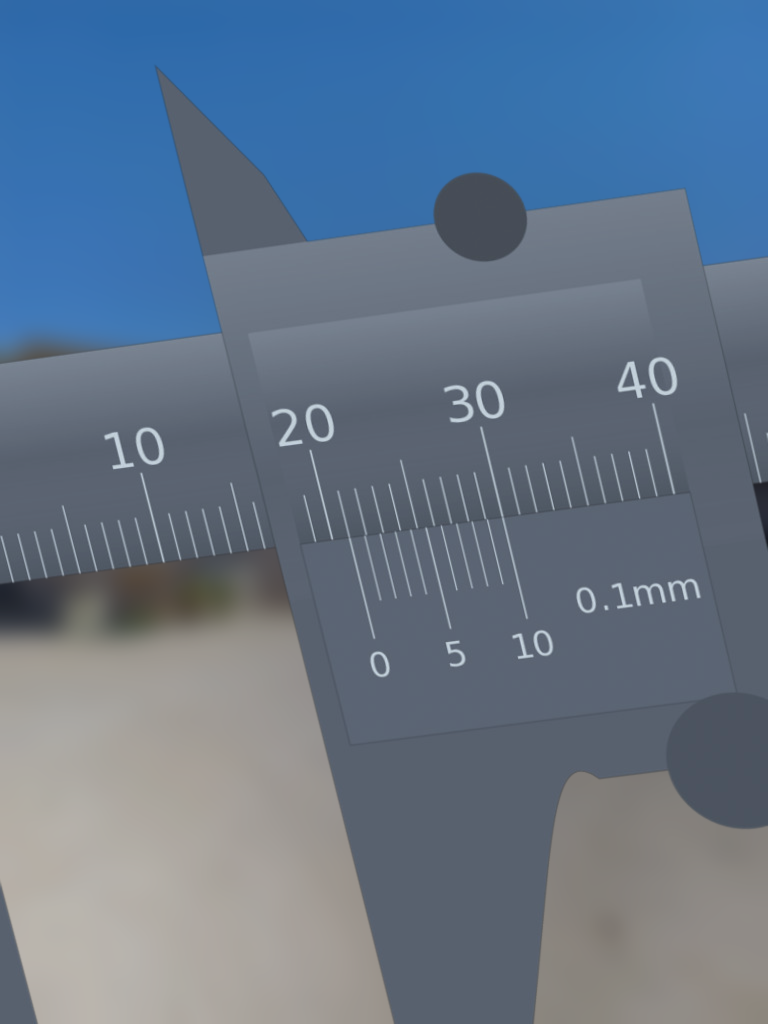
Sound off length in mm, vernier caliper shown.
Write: 21.0 mm
